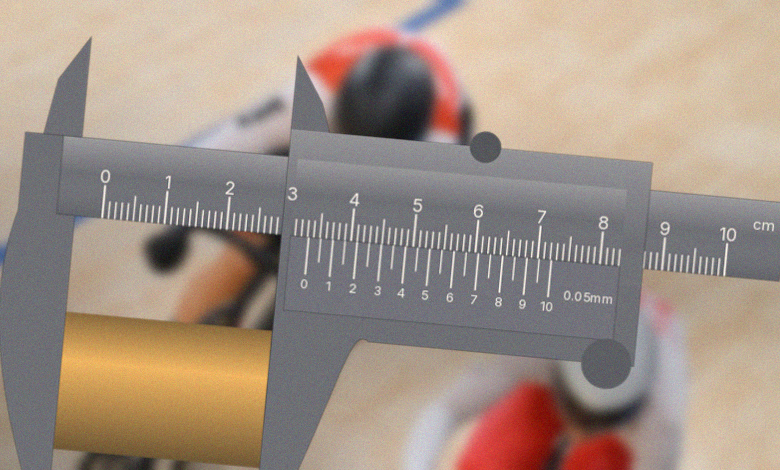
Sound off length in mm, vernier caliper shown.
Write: 33.2 mm
